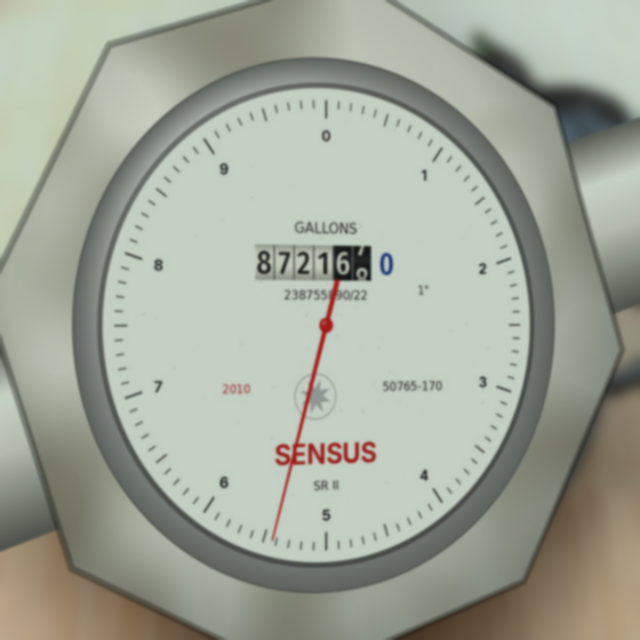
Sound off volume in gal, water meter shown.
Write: 8721675.4 gal
